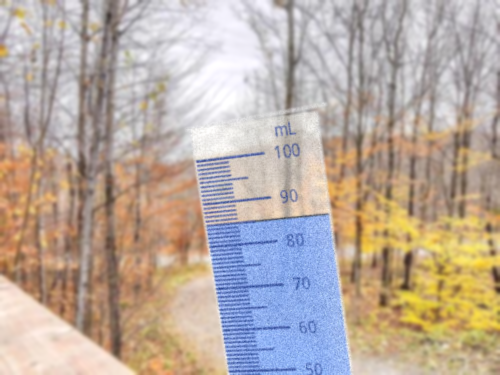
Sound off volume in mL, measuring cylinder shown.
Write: 85 mL
